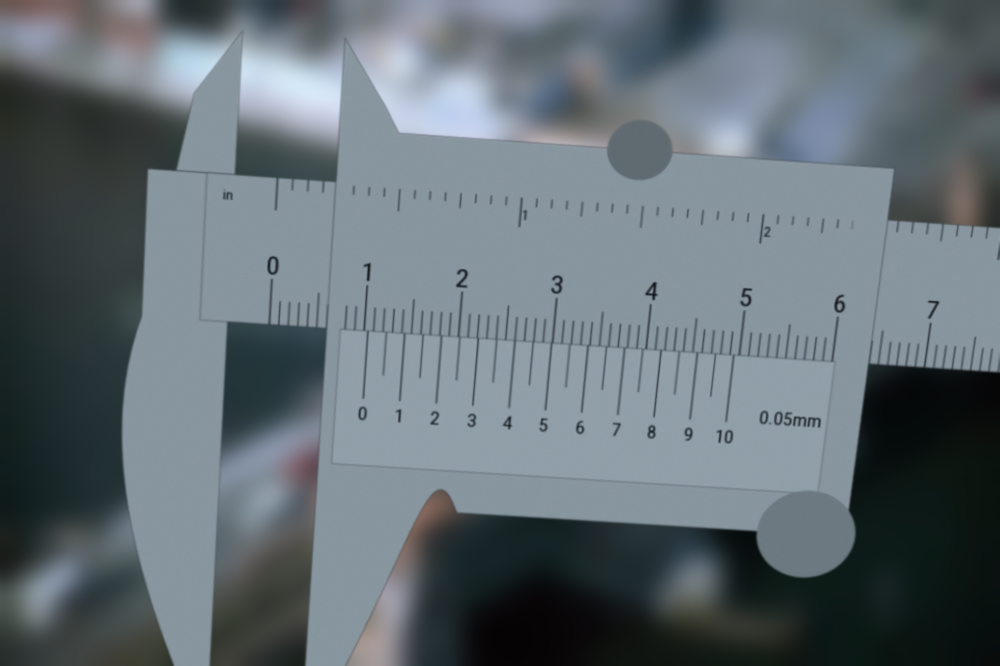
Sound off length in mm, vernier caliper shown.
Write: 10.4 mm
